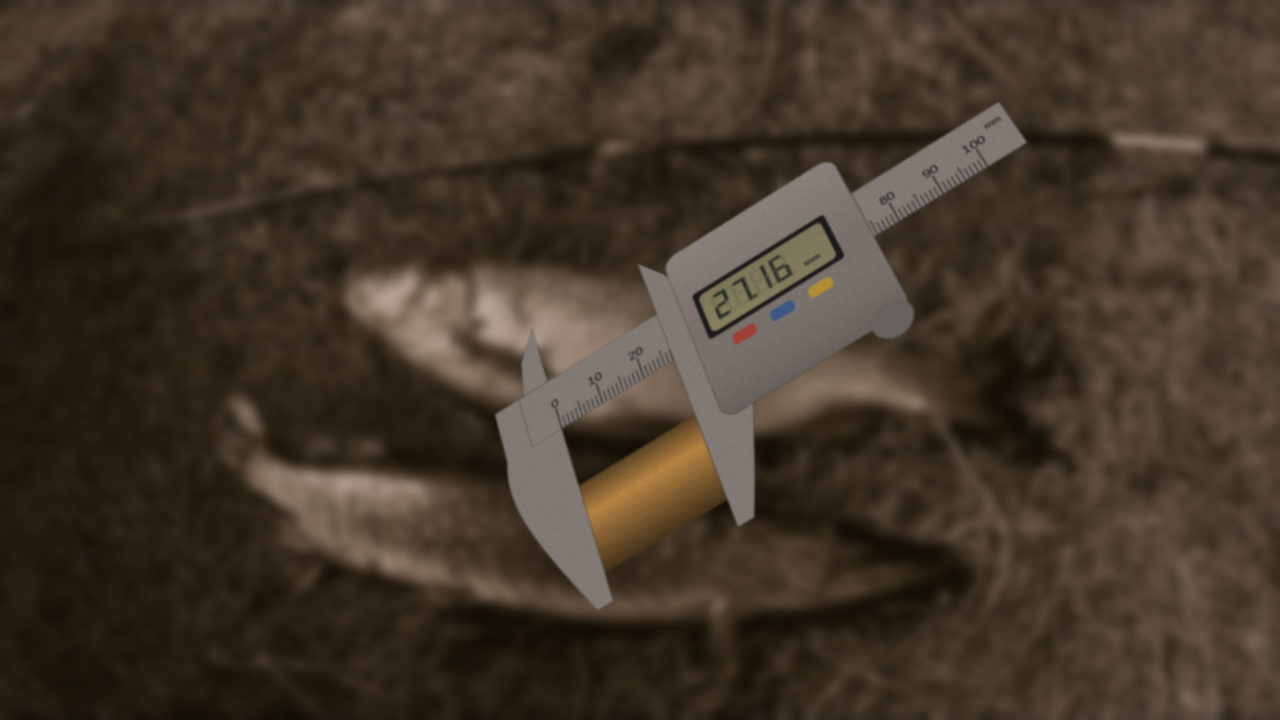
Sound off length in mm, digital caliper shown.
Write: 27.16 mm
